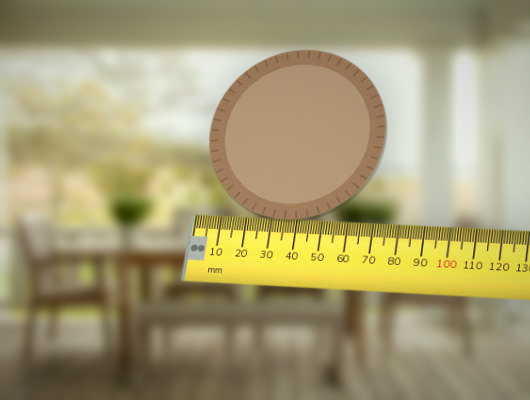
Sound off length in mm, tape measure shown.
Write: 70 mm
